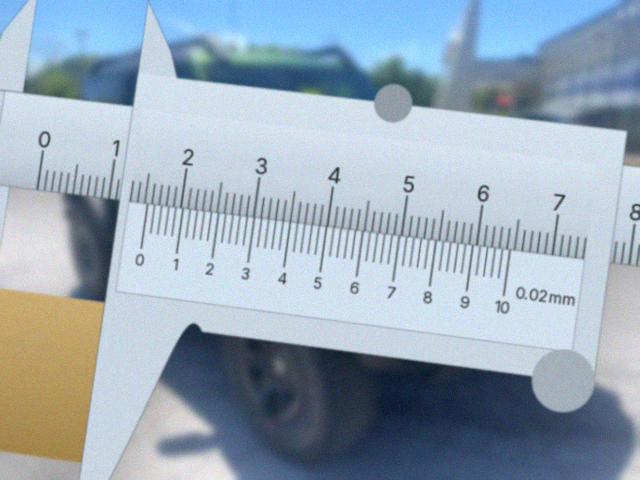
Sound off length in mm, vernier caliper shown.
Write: 15.4 mm
